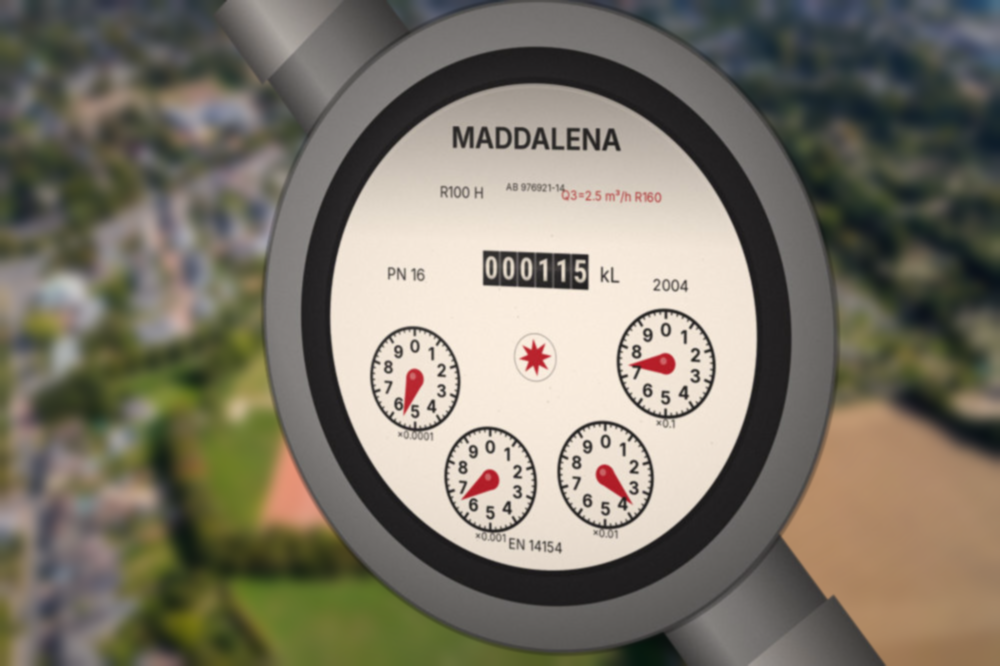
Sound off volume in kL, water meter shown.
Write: 115.7365 kL
